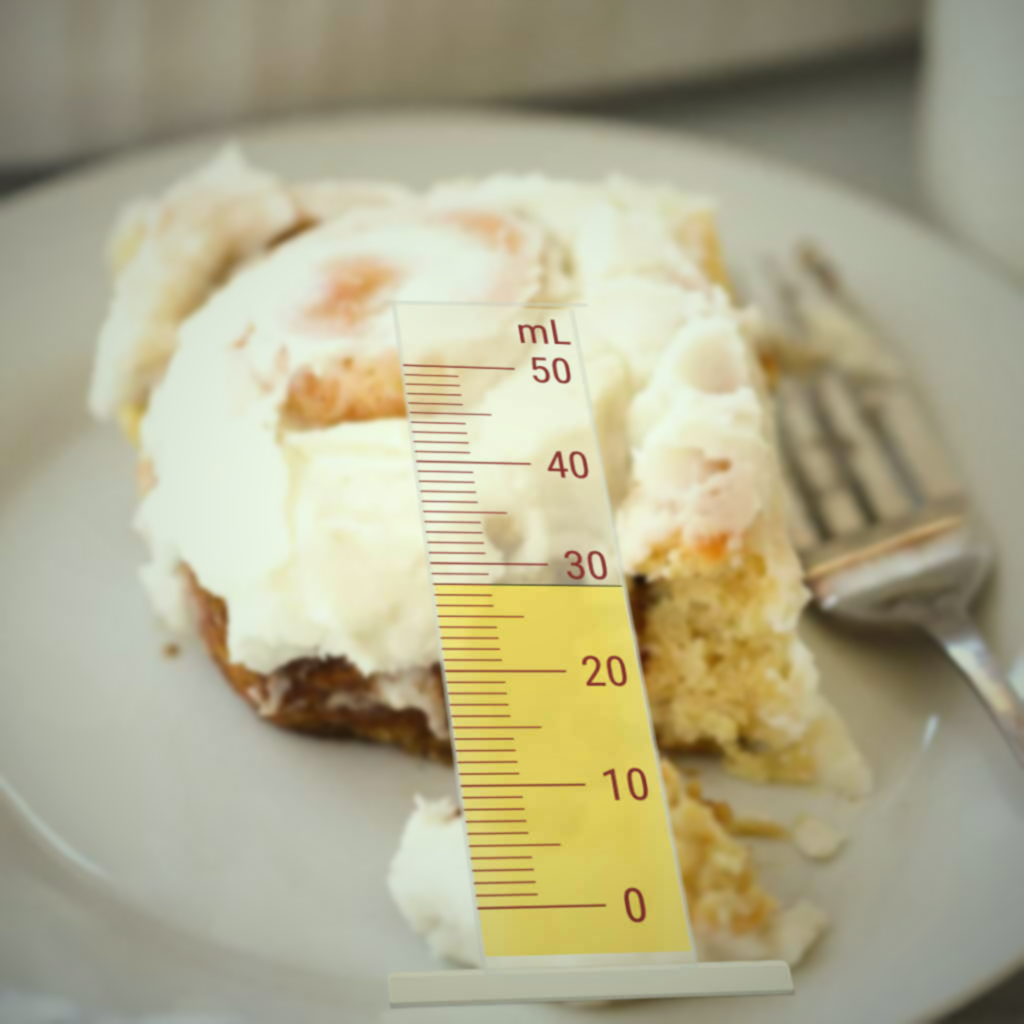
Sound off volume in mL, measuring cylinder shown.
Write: 28 mL
